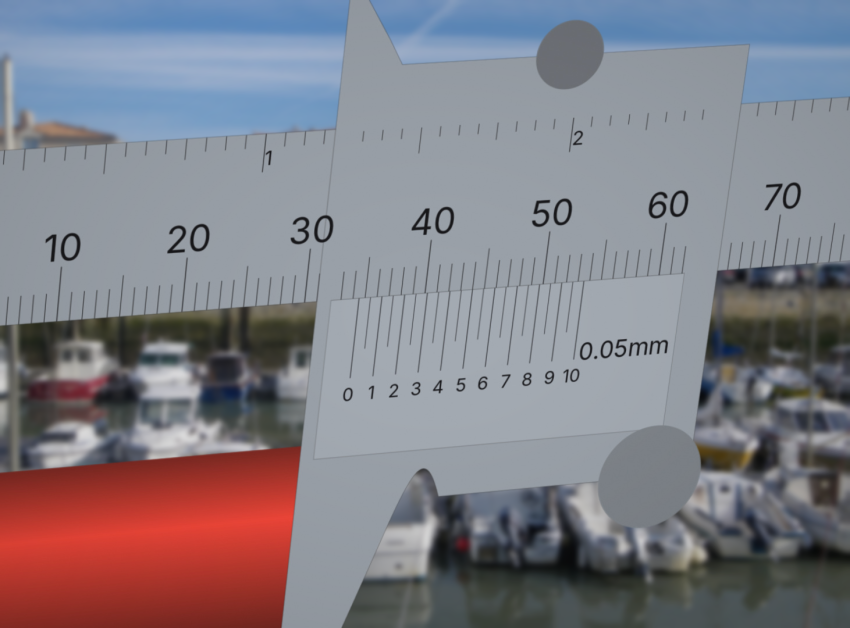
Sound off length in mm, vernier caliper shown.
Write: 34.5 mm
